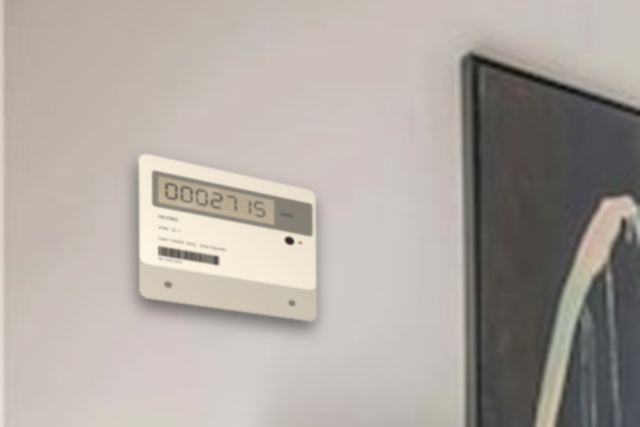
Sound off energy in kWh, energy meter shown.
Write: 2715 kWh
